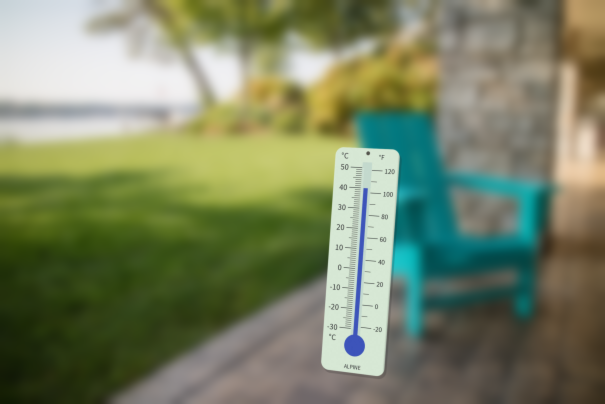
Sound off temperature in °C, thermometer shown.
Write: 40 °C
